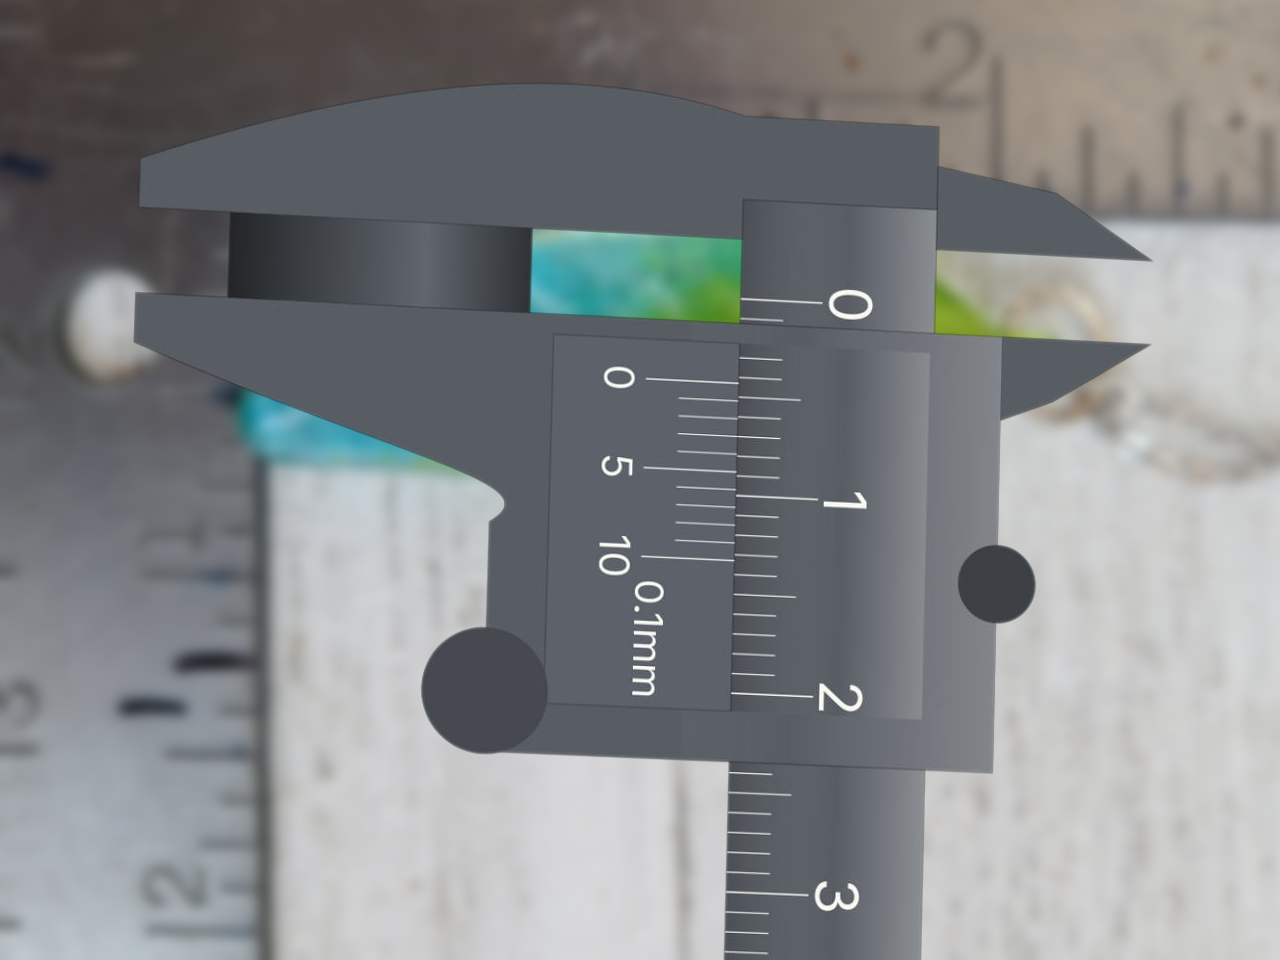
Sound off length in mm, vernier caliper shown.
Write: 4.3 mm
